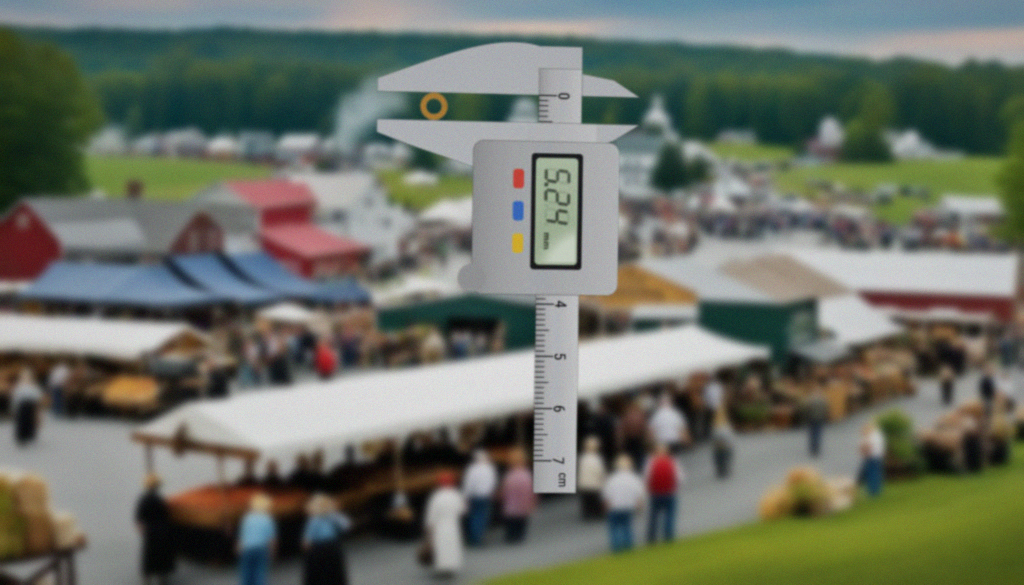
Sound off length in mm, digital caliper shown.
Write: 5.24 mm
